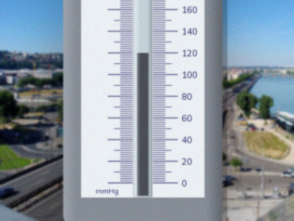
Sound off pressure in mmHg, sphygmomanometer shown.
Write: 120 mmHg
